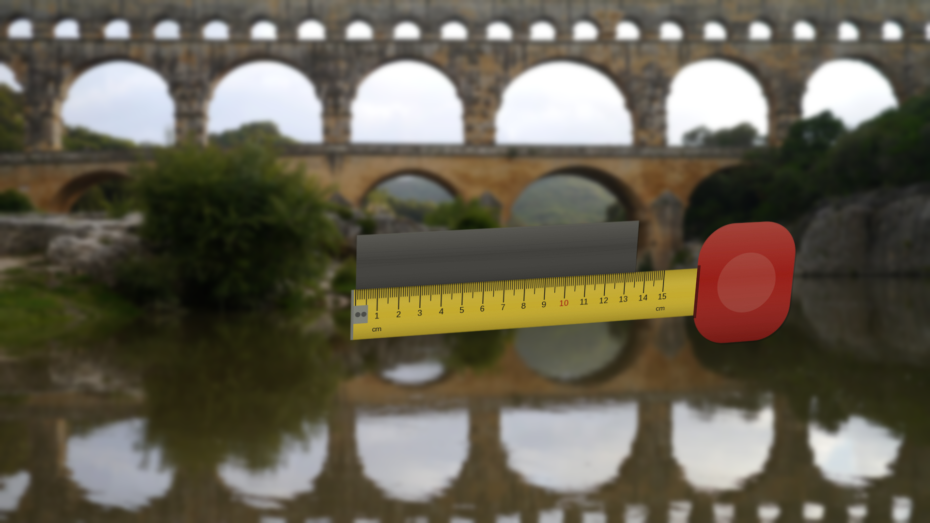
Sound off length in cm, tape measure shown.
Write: 13.5 cm
